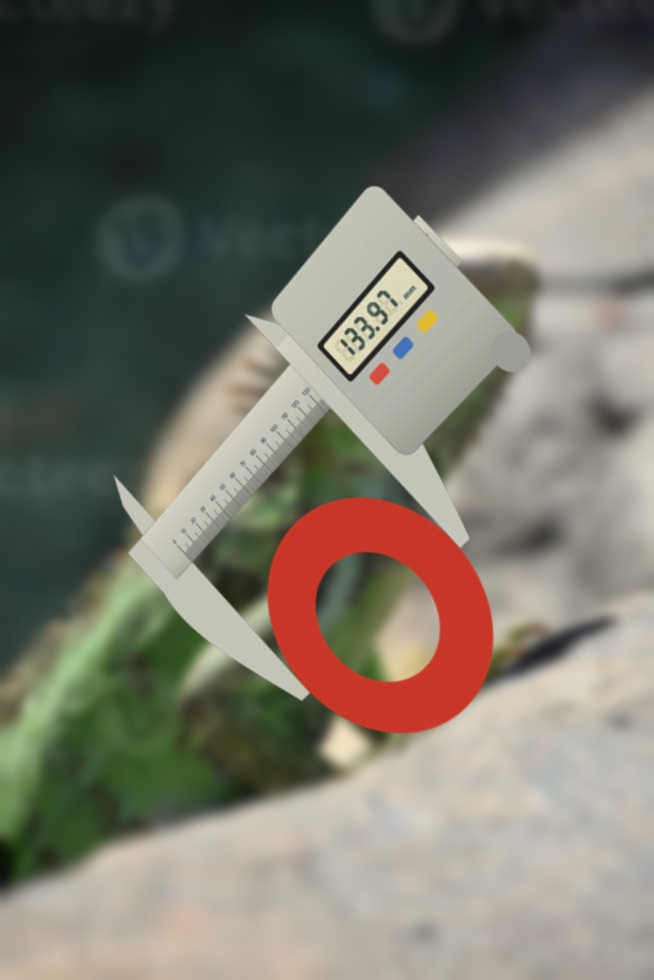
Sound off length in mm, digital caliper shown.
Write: 133.97 mm
